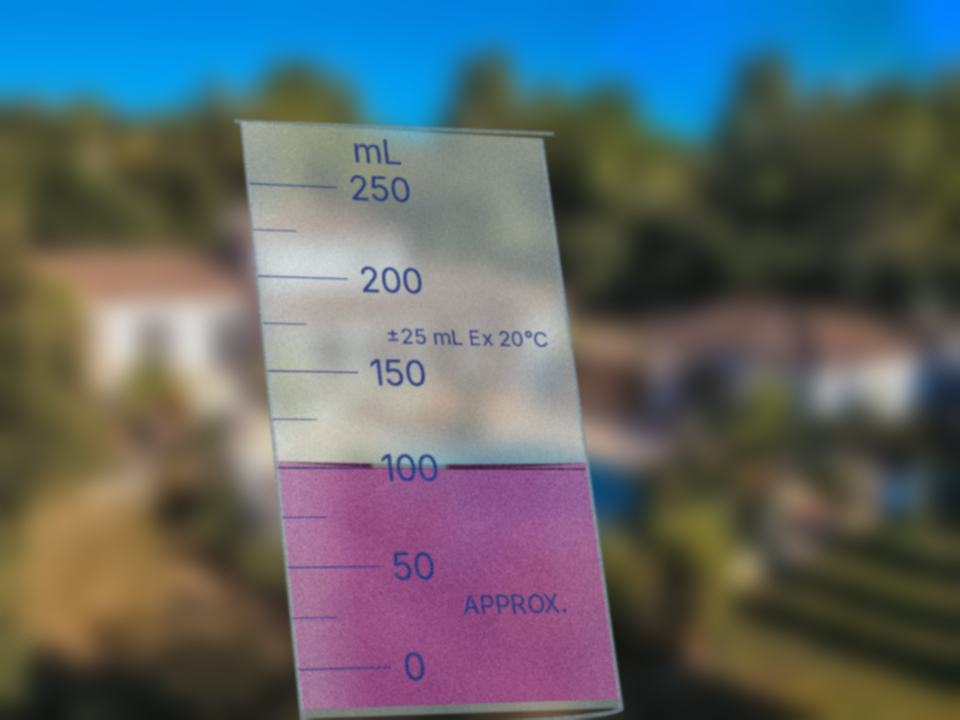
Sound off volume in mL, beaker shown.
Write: 100 mL
